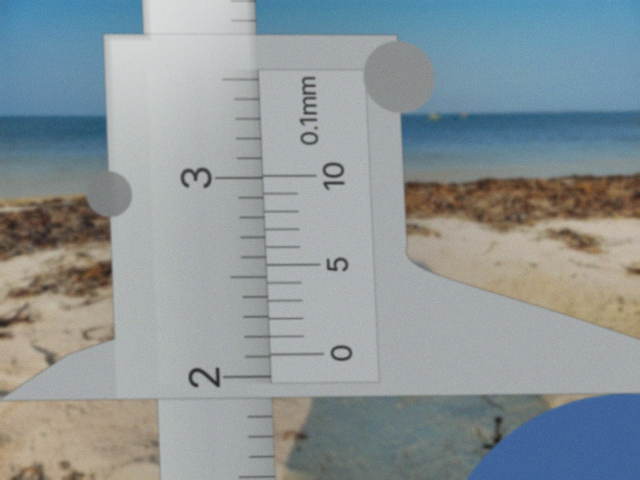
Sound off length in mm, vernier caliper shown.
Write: 21.1 mm
